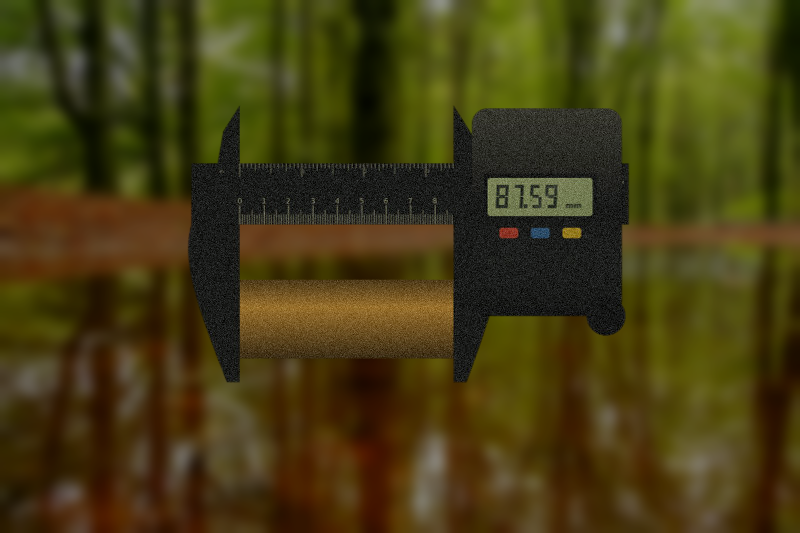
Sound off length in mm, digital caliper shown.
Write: 87.59 mm
